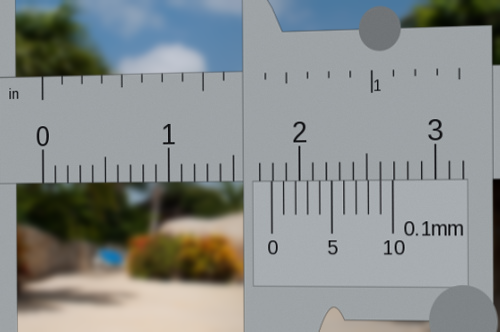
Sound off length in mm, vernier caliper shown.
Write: 17.9 mm
